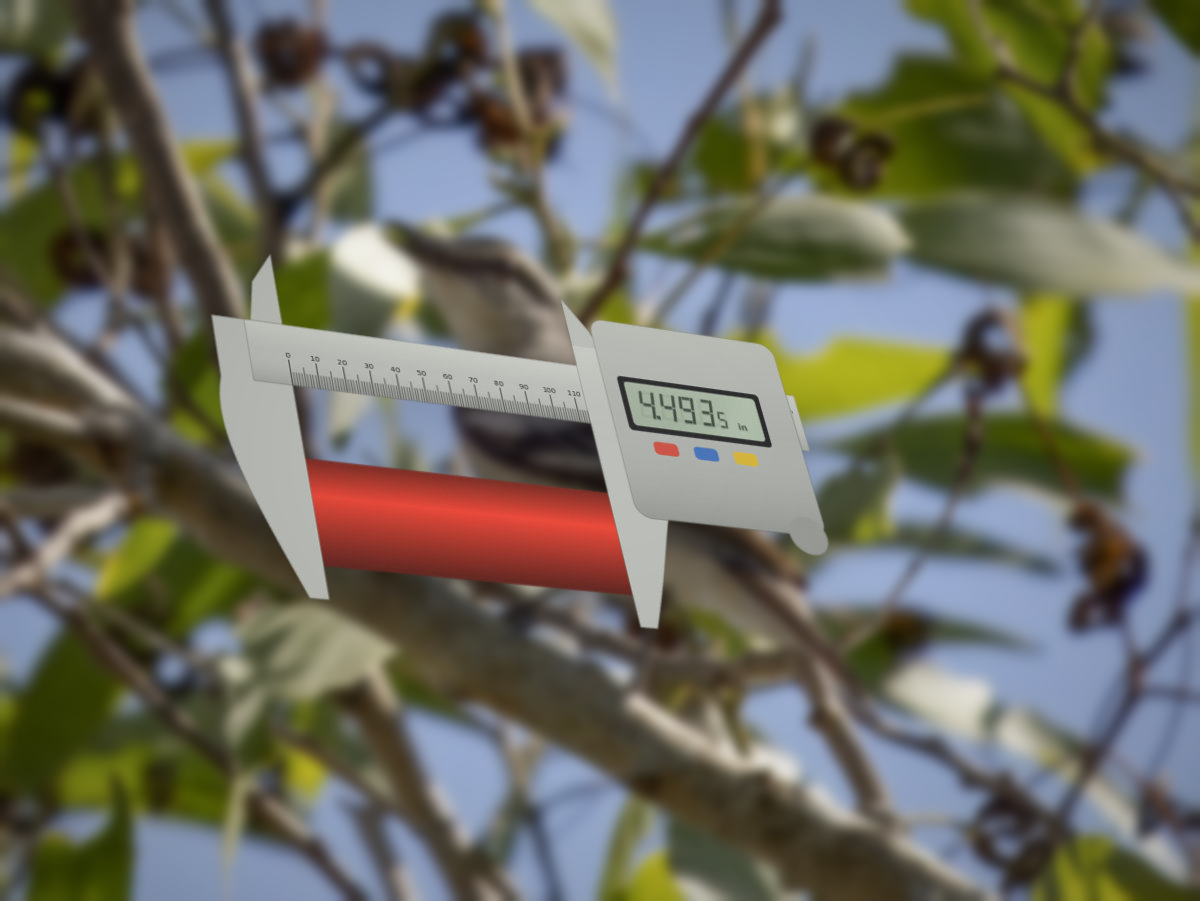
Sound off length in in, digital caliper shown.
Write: 4.4935 in
